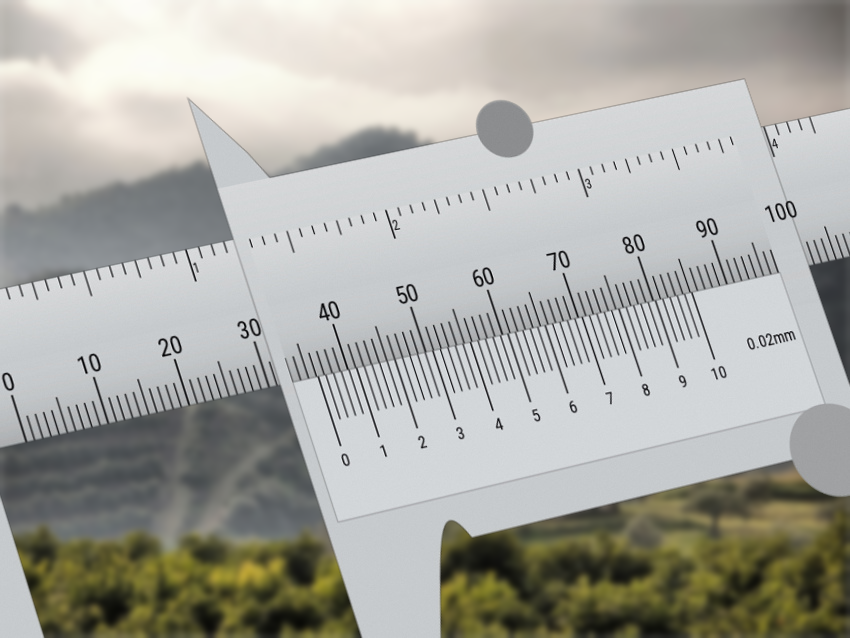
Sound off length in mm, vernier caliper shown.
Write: 36.2 mm
